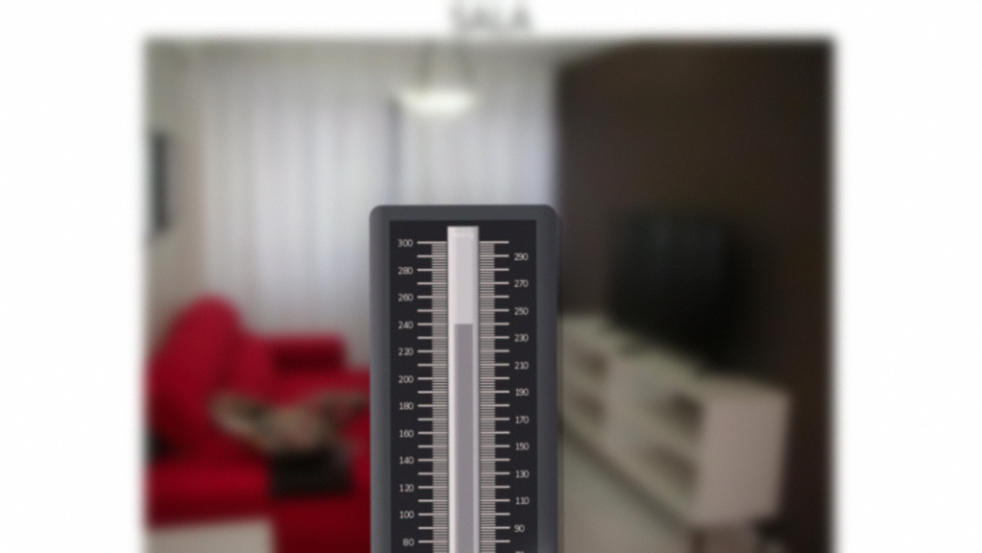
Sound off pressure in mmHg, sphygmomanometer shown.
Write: 240 mmHg
